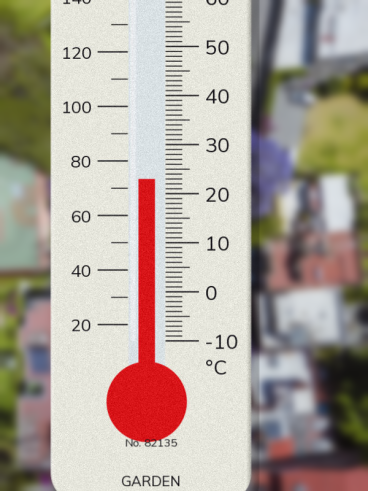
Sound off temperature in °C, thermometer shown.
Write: 23 °C
